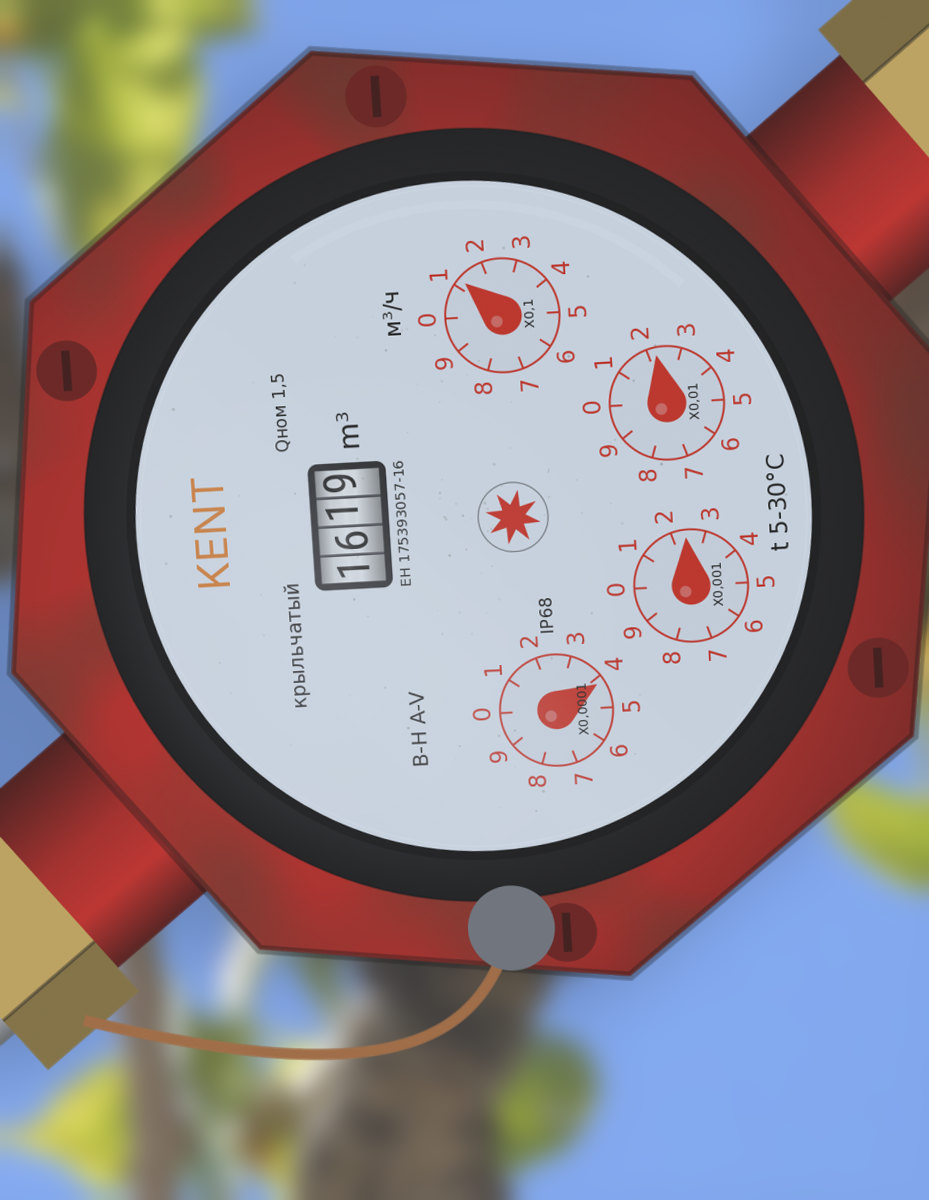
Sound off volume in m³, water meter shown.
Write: 1619.1224 m³
